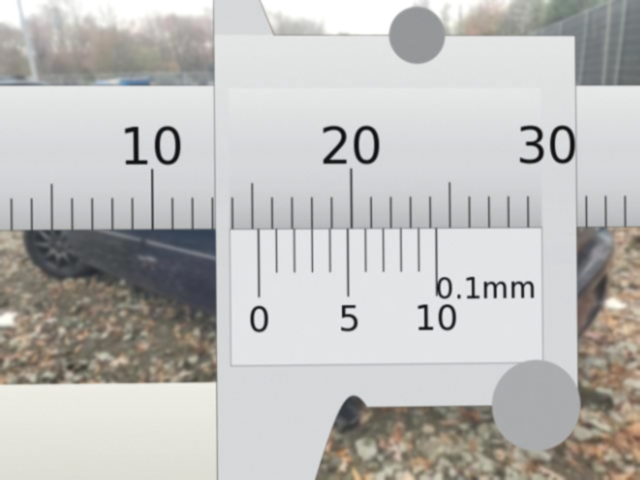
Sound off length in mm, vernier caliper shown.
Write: 15.3 mm
